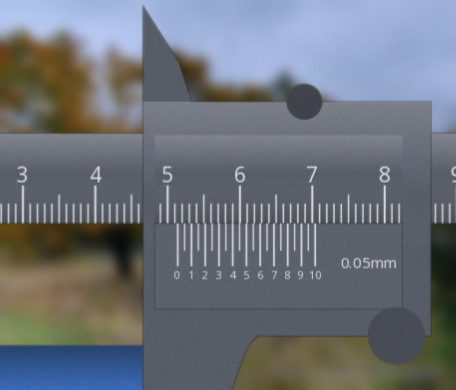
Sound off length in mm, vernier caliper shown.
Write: 51.4 mm
